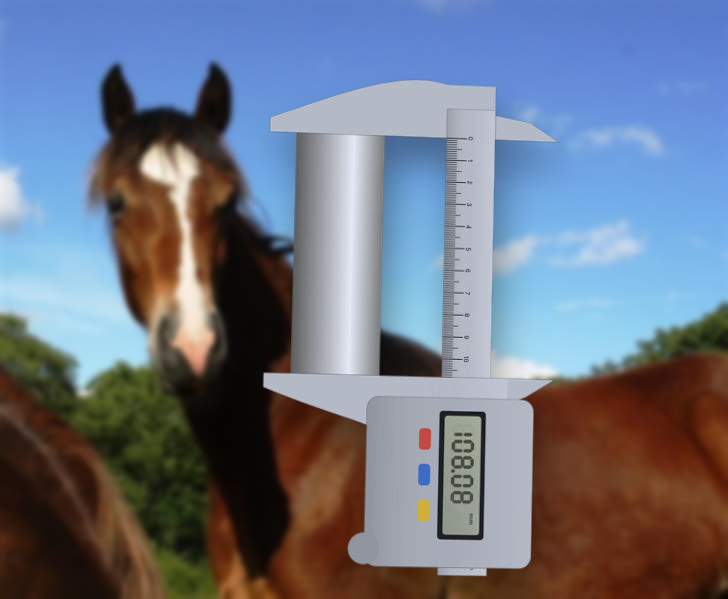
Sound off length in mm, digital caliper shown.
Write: 108.08 mm
